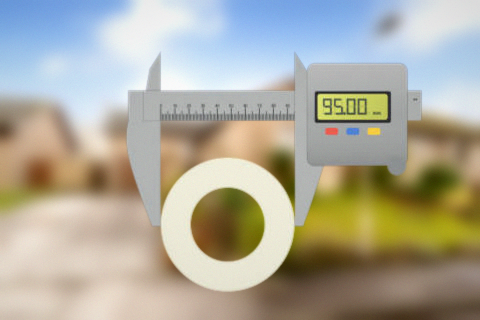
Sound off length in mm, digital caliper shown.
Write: 95.00 mm
